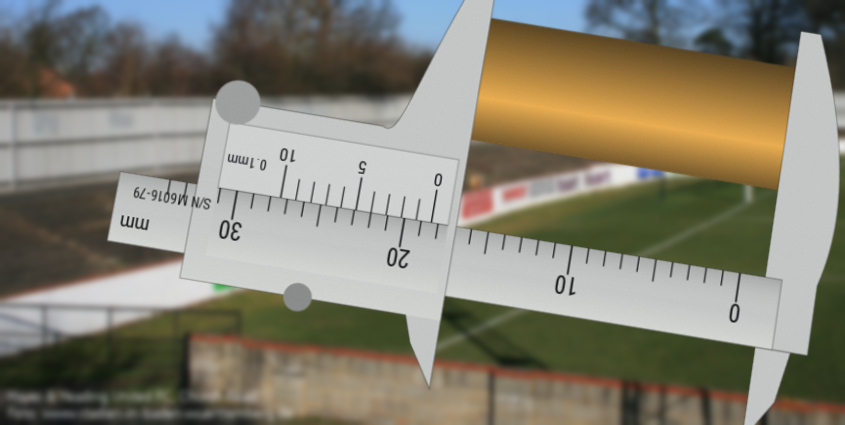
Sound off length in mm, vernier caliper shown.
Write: 18.4 mm
